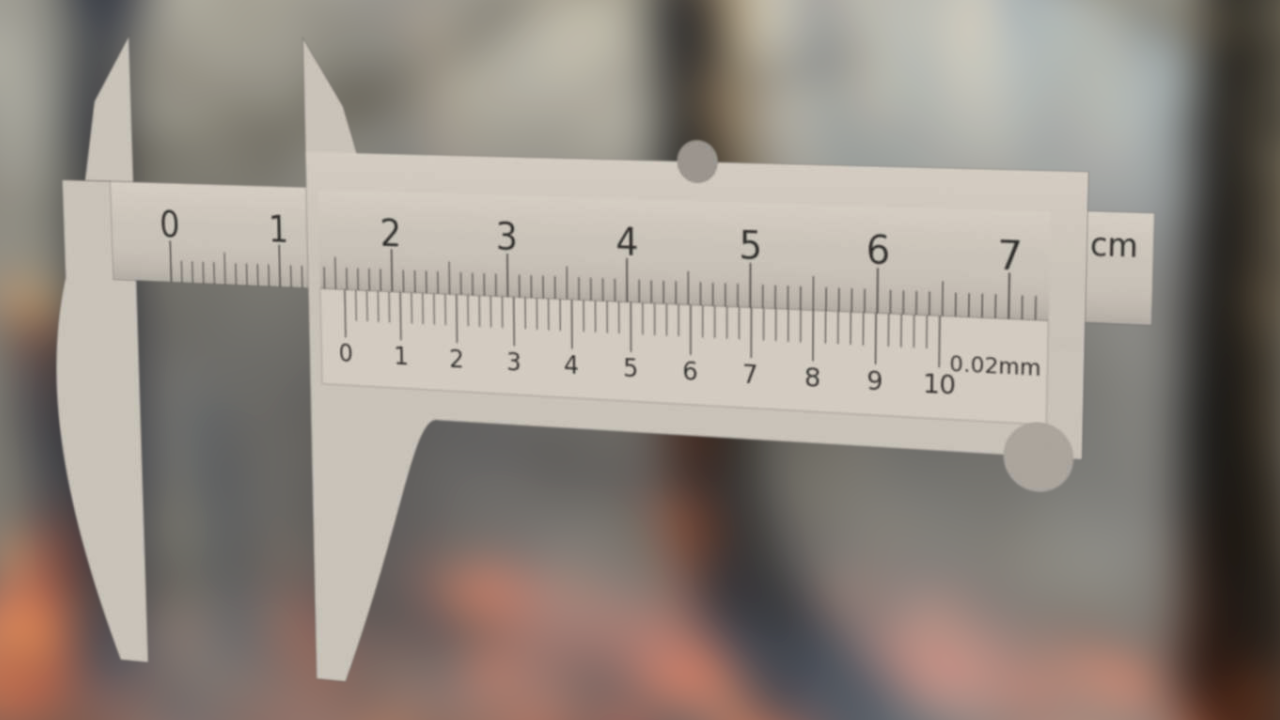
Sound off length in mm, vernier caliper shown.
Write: 15.8 mm
